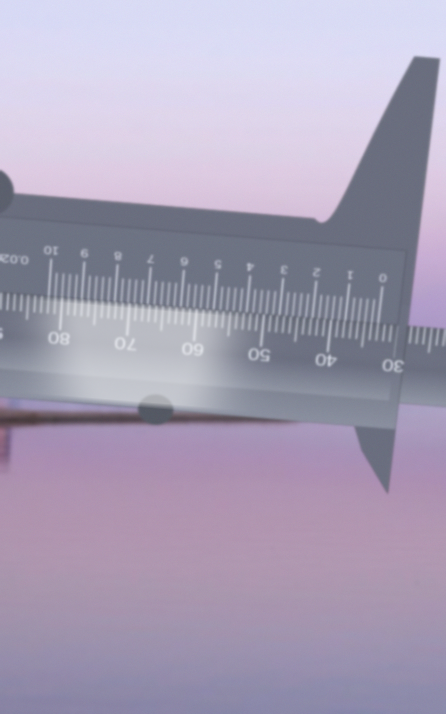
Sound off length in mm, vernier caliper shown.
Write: 33.0 mm
